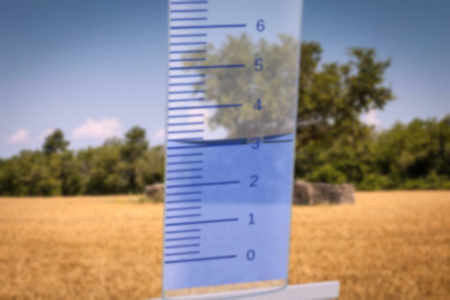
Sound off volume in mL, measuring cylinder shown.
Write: 3 mL
